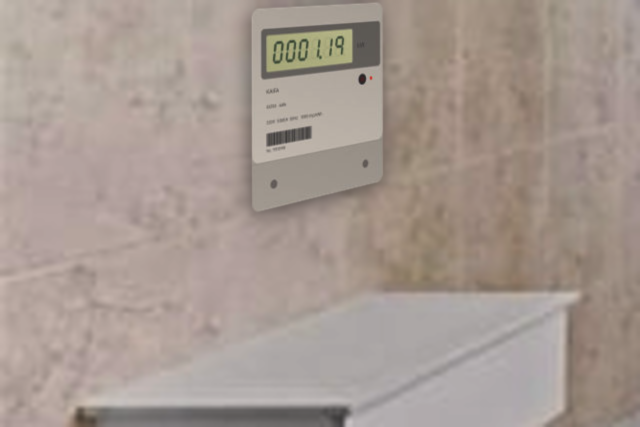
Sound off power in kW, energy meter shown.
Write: 1.19 kW
